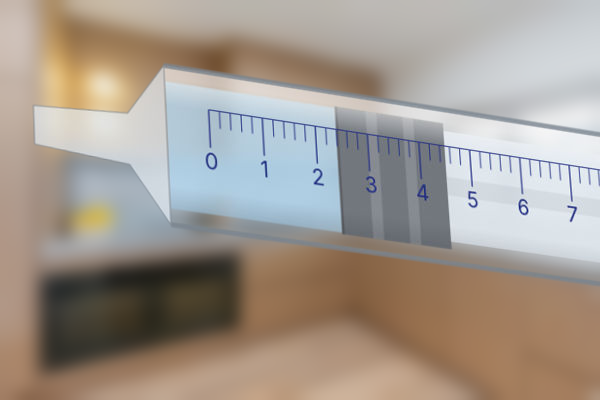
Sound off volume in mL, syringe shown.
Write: 2.4 mL
